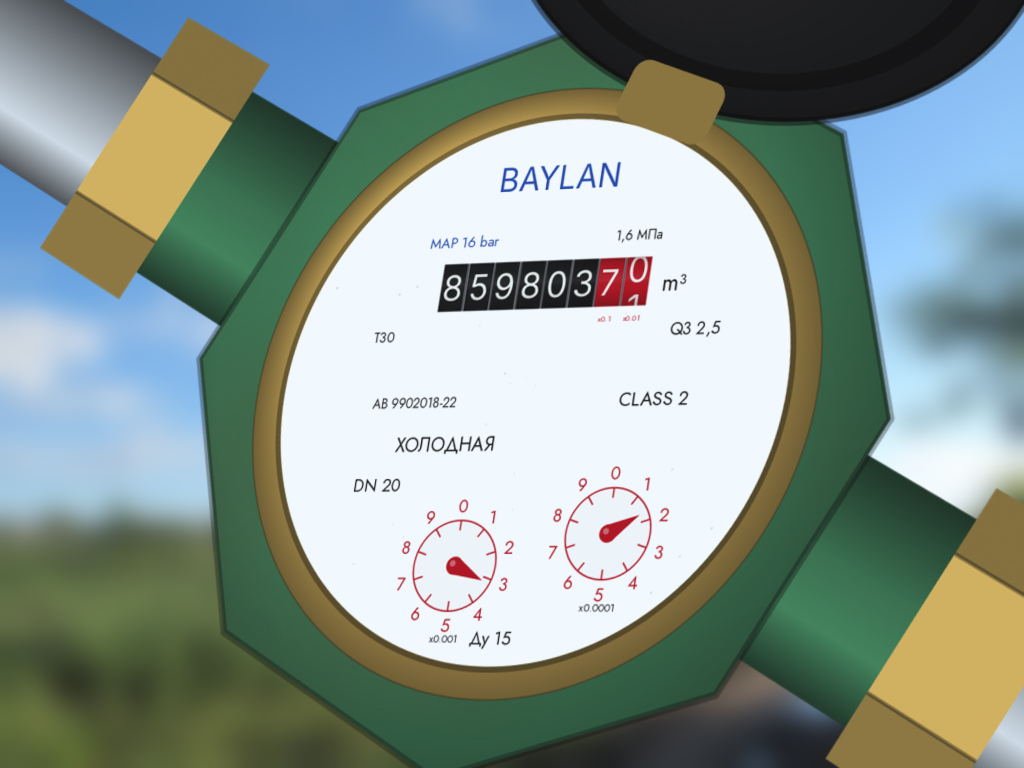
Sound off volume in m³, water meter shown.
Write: 859803.7031 m³
